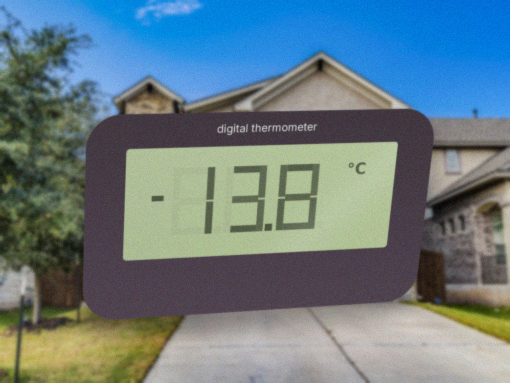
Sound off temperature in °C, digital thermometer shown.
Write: -13.8 °C
